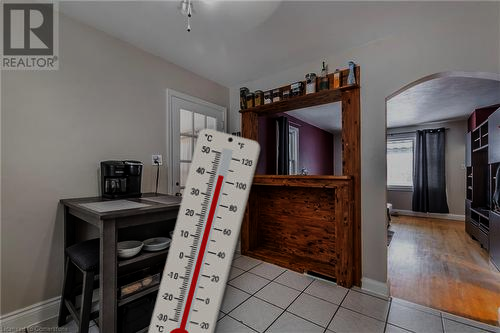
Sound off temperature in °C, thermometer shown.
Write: 40 °C
